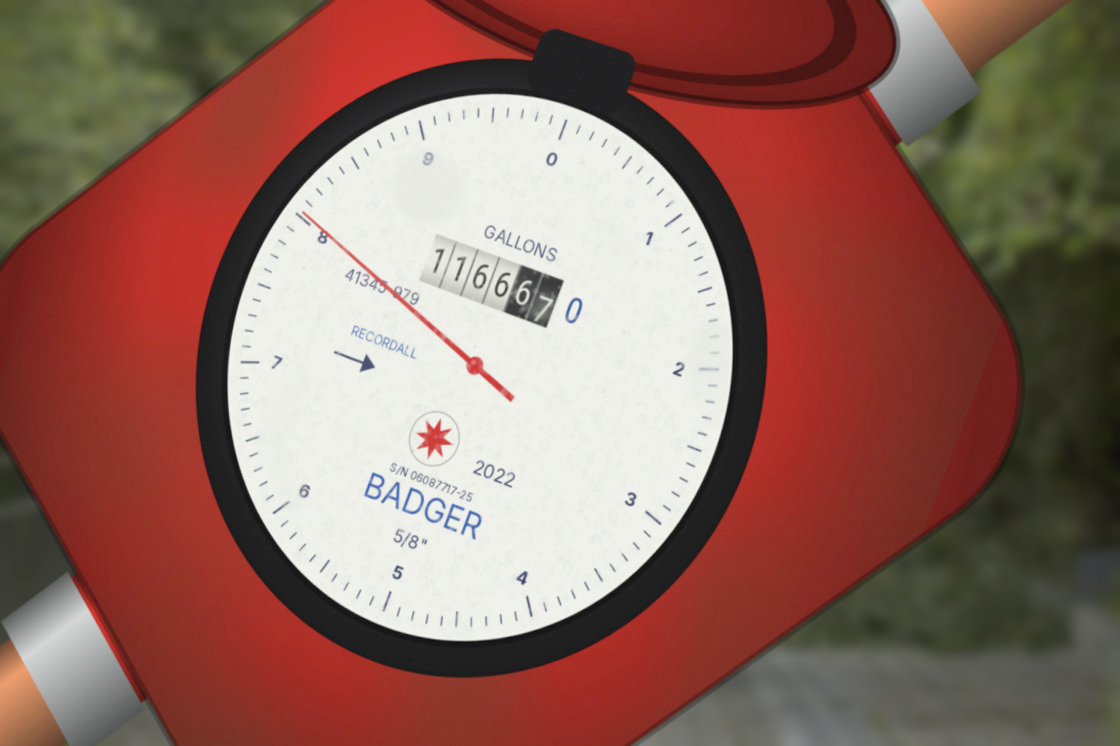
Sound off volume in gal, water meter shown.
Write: 1166668.0 gal
